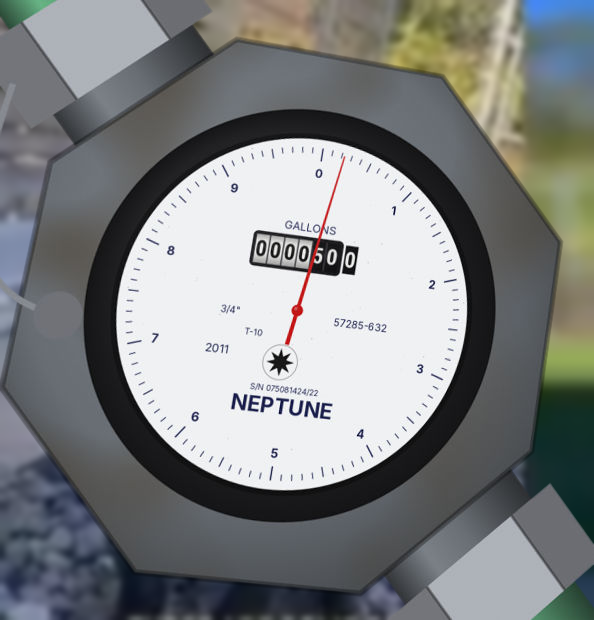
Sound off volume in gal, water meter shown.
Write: 500.2 gal
